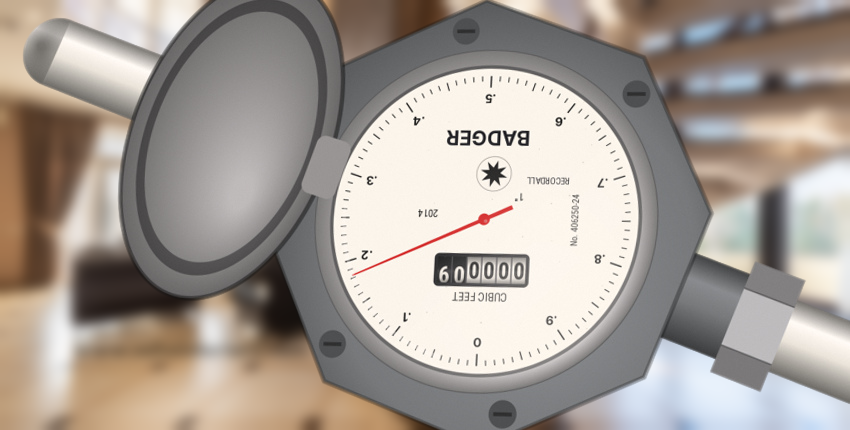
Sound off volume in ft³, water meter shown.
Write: 9.18 ft³
